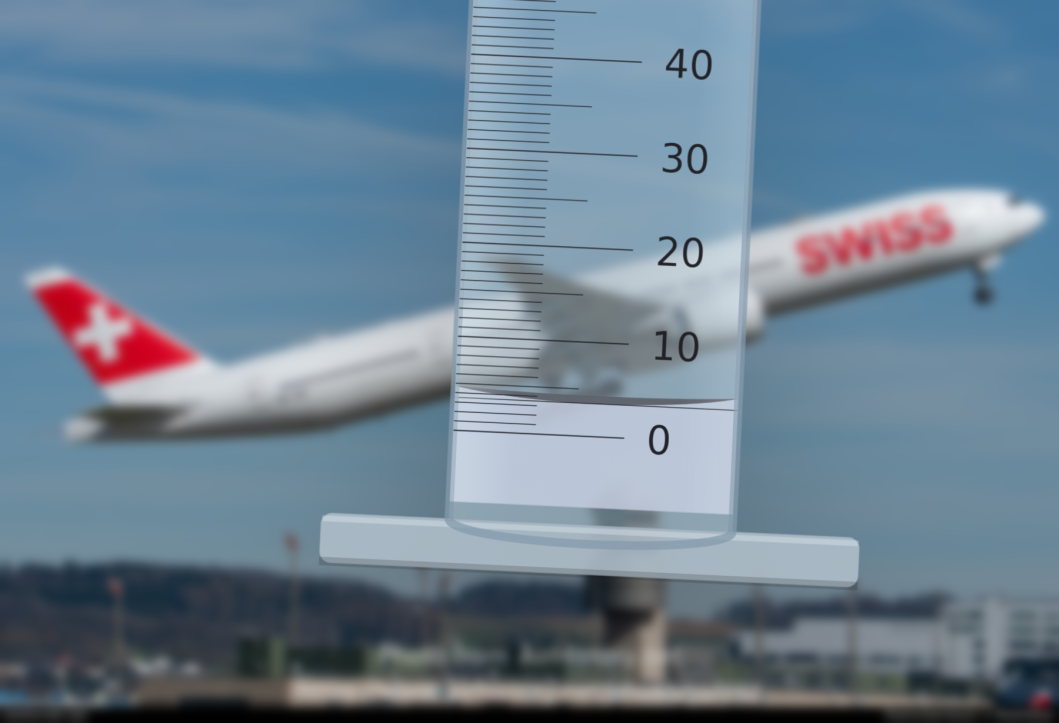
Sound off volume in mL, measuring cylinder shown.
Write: 3.5 mL
